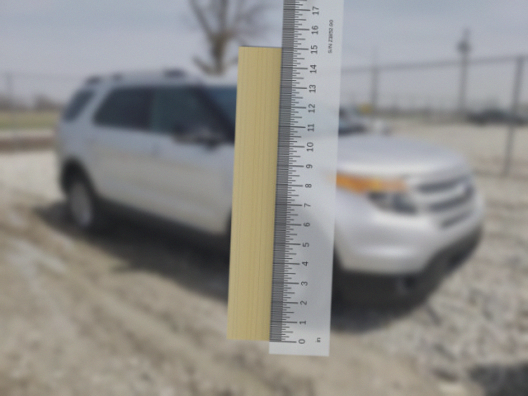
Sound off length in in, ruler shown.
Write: 15 in
